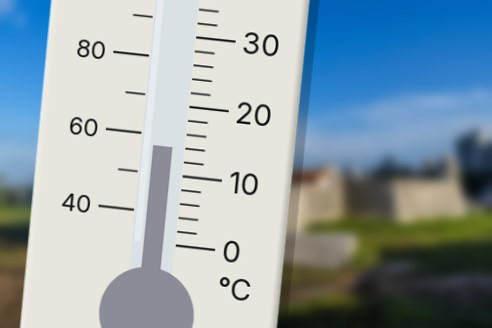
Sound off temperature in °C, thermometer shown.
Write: 14 °C
